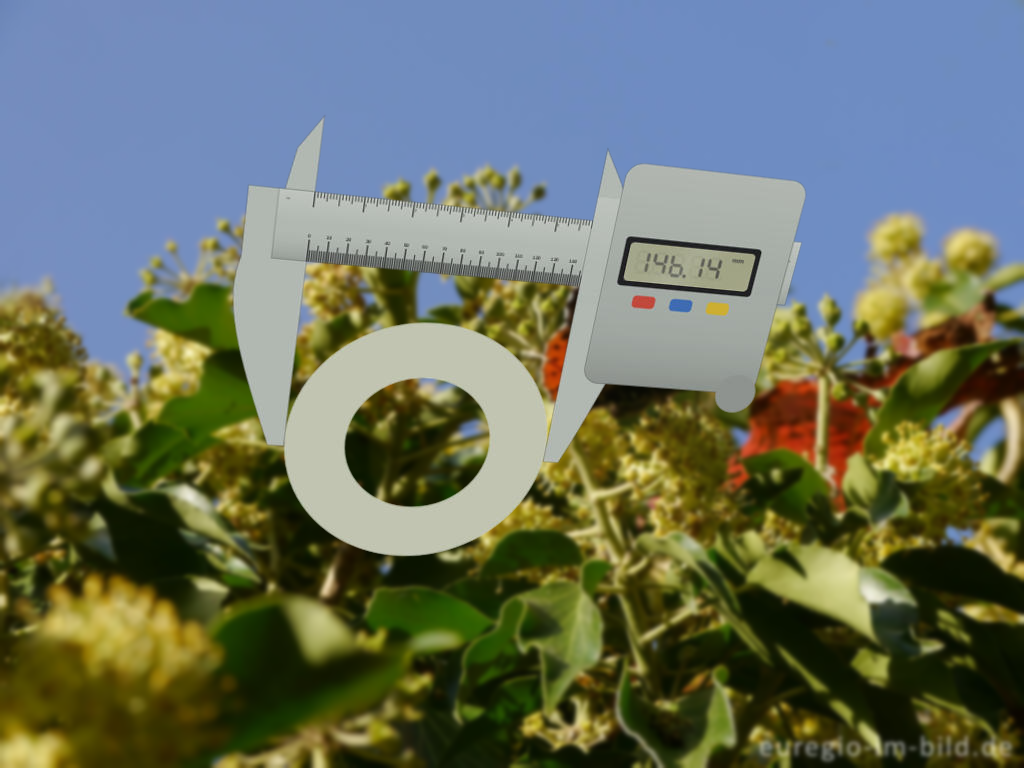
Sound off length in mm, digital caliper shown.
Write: 146.14 mm
